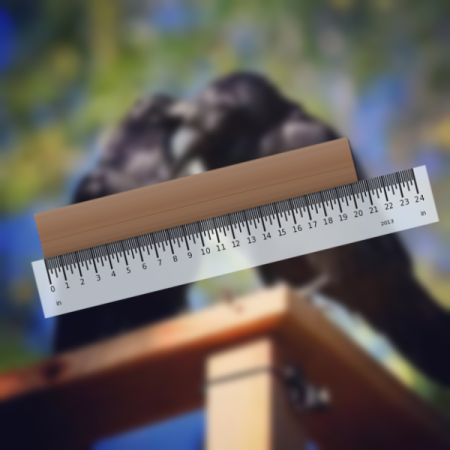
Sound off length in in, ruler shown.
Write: 20.5 in
